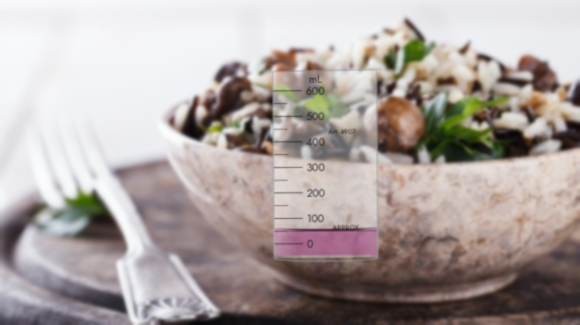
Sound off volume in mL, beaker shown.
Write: 50 mL
